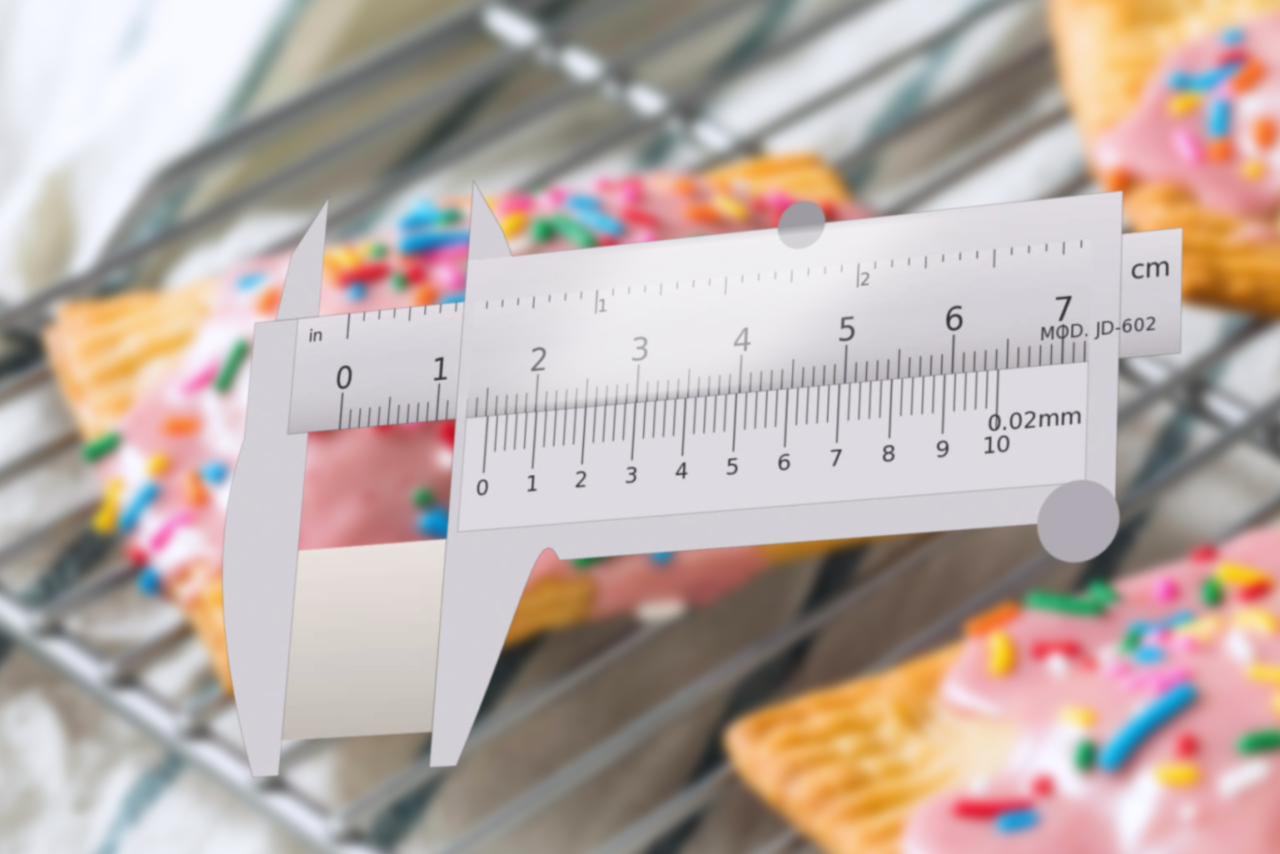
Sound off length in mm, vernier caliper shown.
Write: 15.2 mm
